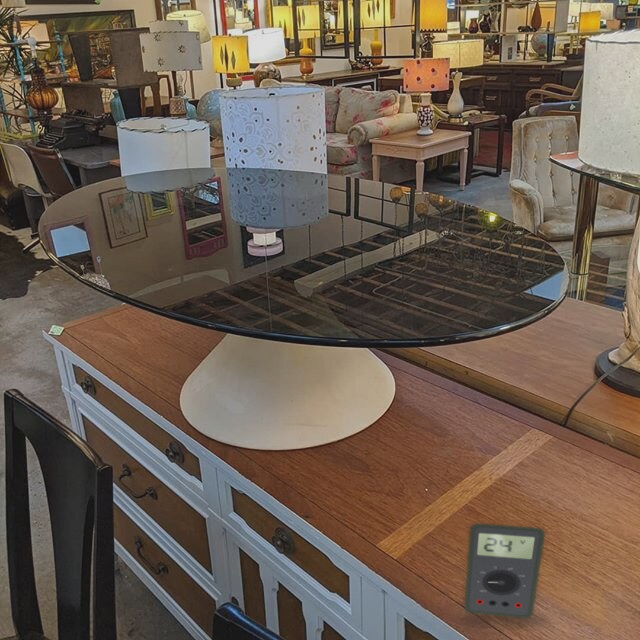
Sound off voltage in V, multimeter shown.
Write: 24 V
